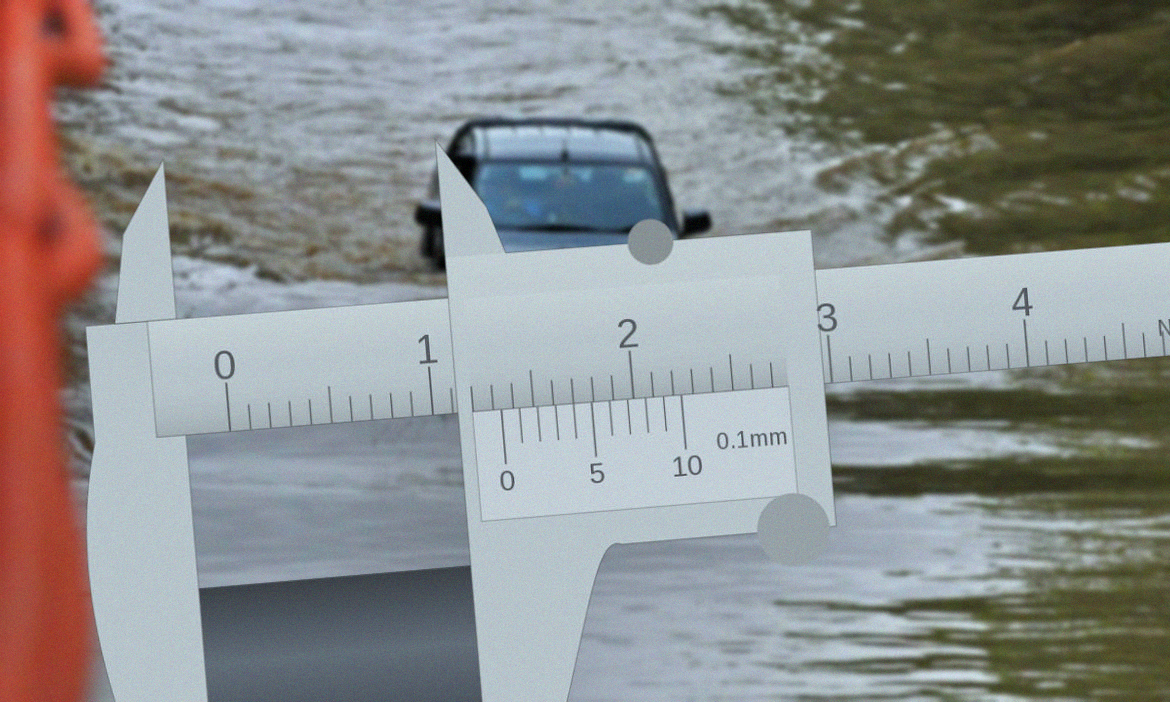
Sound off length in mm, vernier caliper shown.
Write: 13.4 mm
